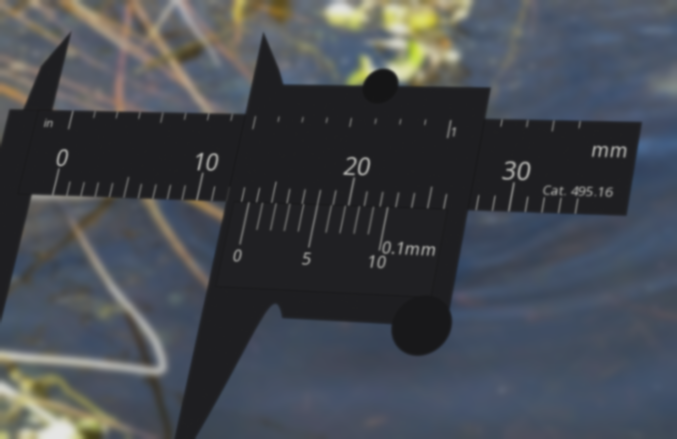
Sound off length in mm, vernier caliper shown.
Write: 13.5 mm
